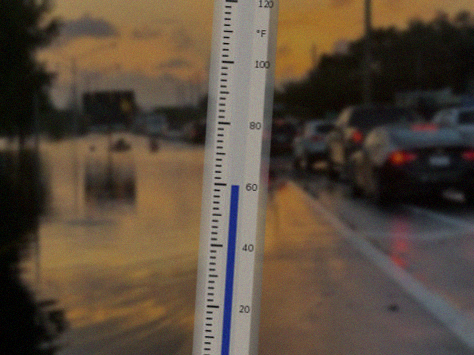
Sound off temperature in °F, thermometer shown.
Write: 60 °F
